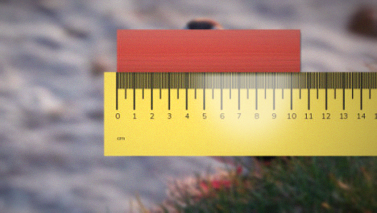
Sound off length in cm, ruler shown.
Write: 10.5 cm
